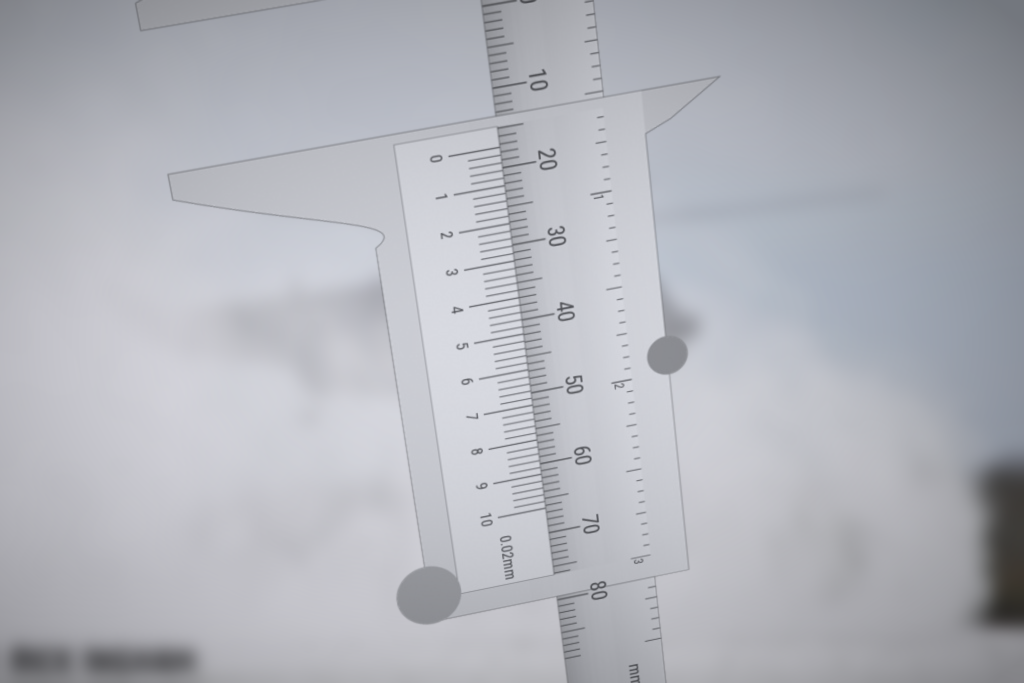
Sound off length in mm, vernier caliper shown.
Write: 17.4 mm
